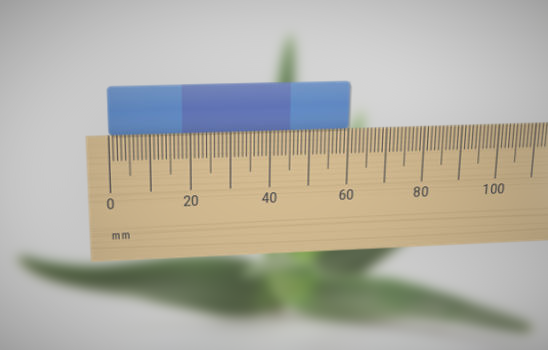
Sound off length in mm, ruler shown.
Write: 60 mm
